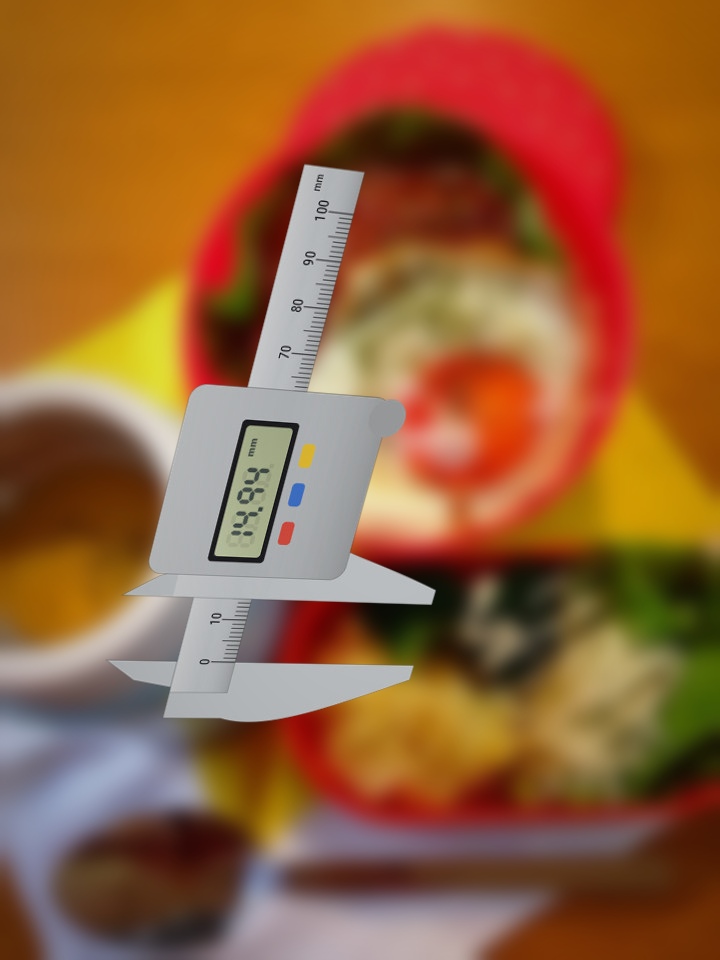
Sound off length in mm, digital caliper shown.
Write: 14.94 mm
